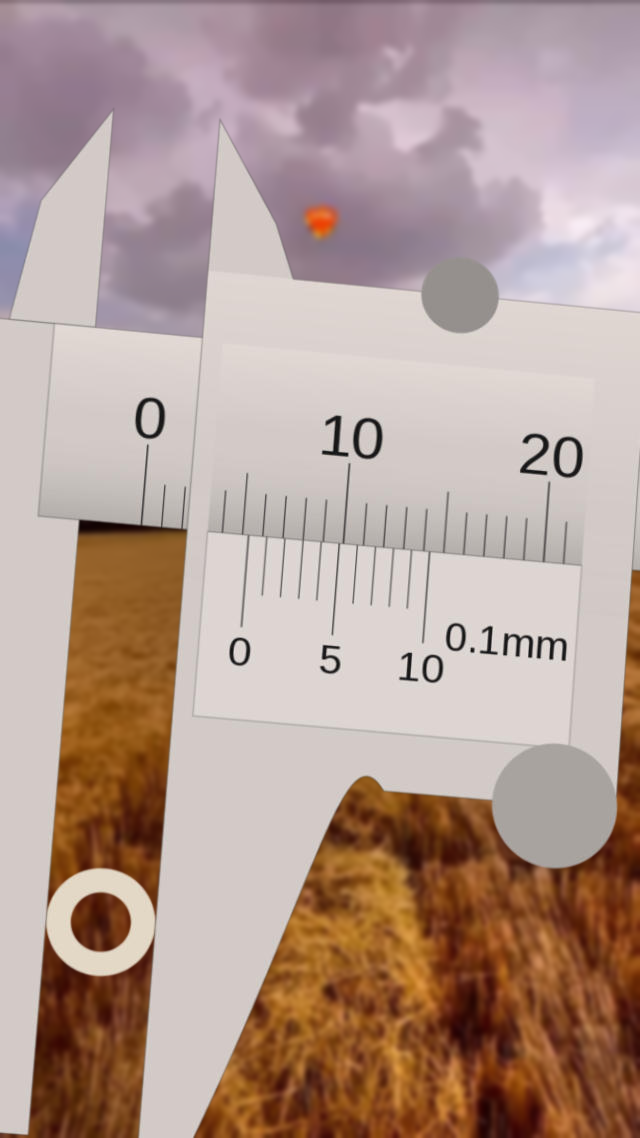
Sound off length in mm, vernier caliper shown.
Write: 5.3 mm
